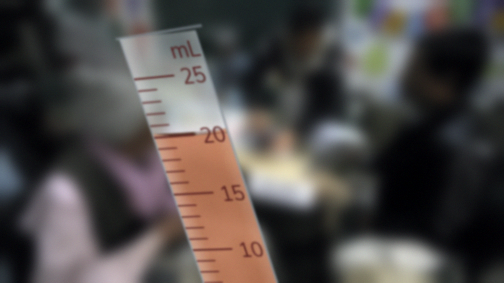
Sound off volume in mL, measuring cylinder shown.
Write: 20 mL
